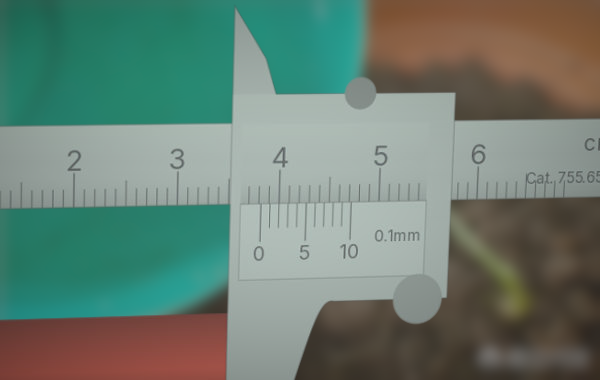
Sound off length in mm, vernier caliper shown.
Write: 38.2 mm
